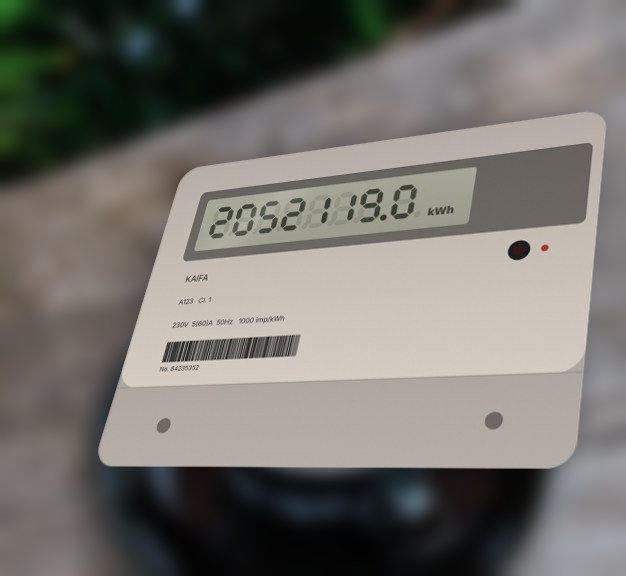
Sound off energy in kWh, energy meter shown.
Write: 2052119.0 kWh
